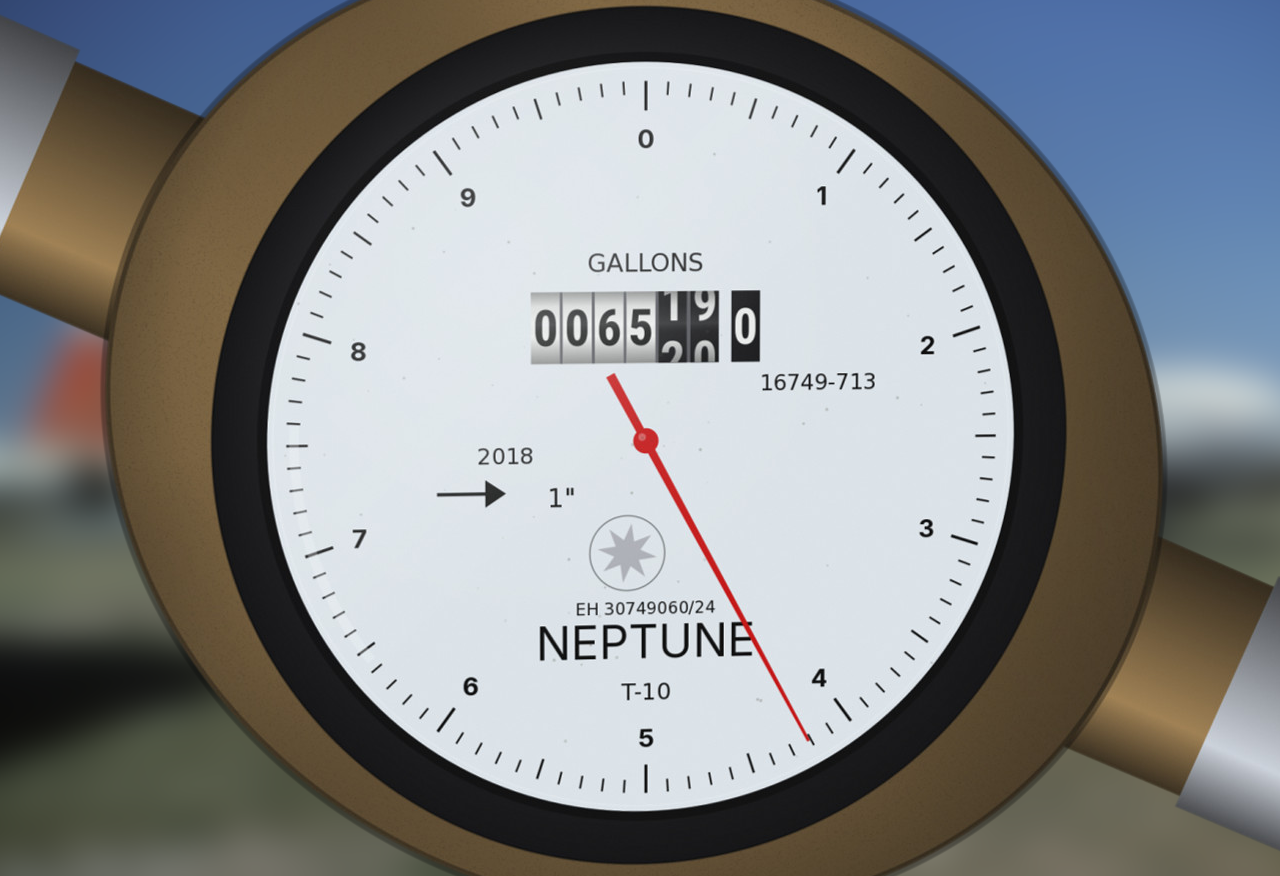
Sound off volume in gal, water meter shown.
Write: 65194.2 gal
